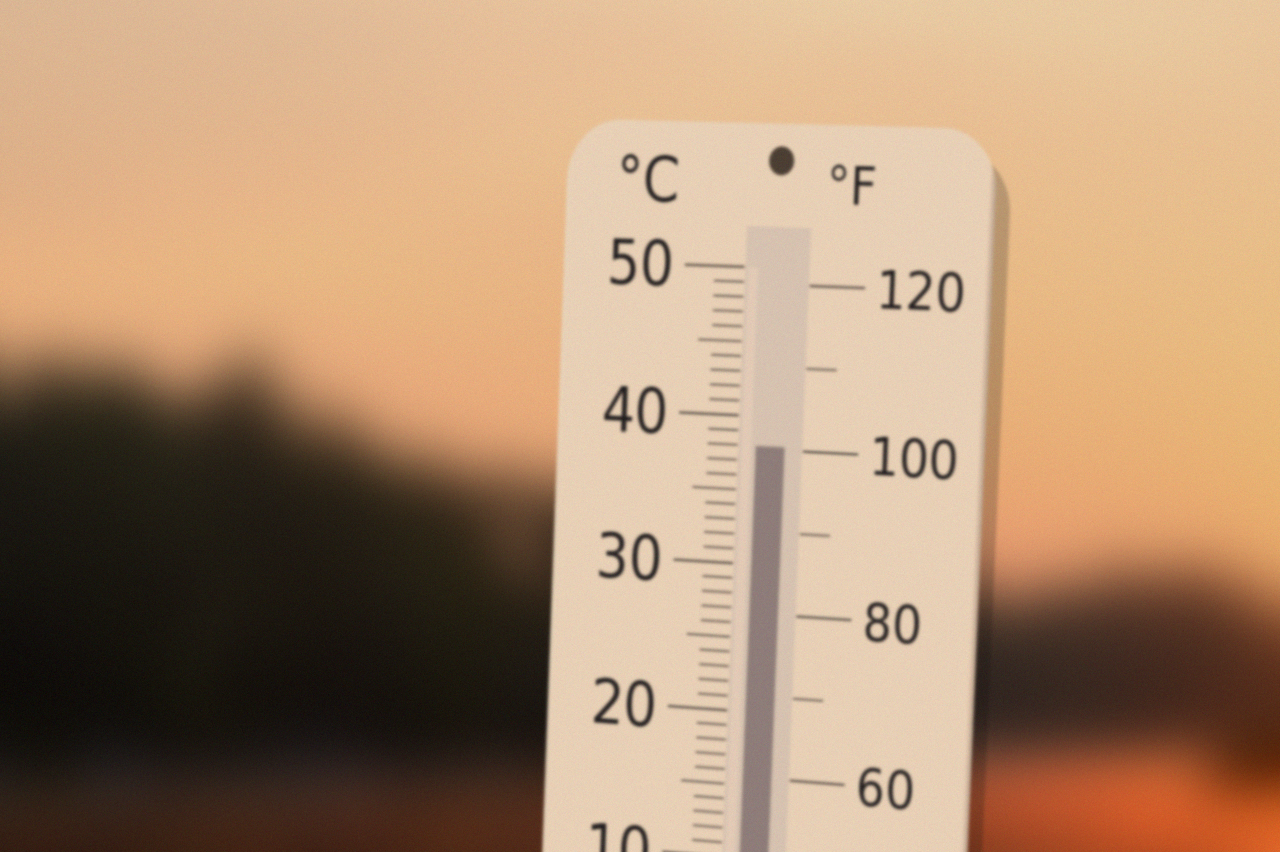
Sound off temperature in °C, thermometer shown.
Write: 38 °C
